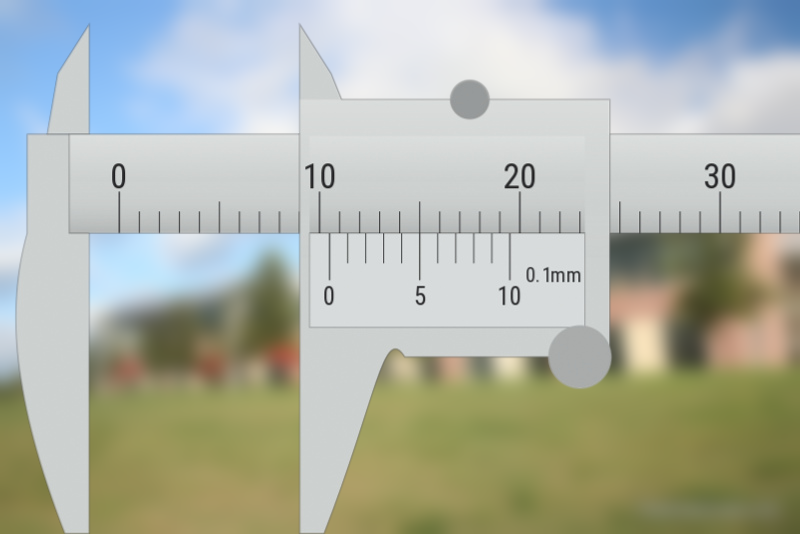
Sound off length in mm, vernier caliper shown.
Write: 10.5 mm
